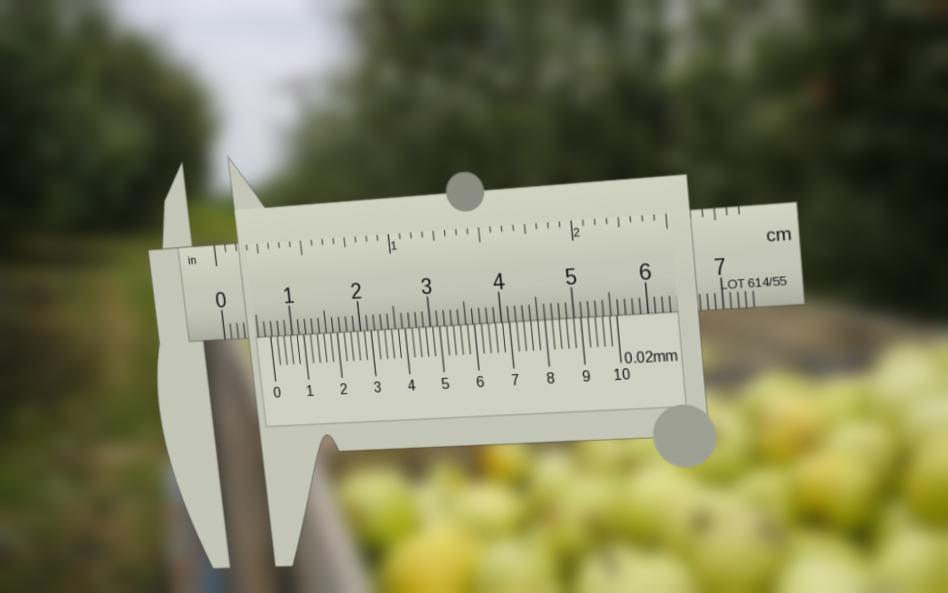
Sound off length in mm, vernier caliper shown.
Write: 6.8 mm
